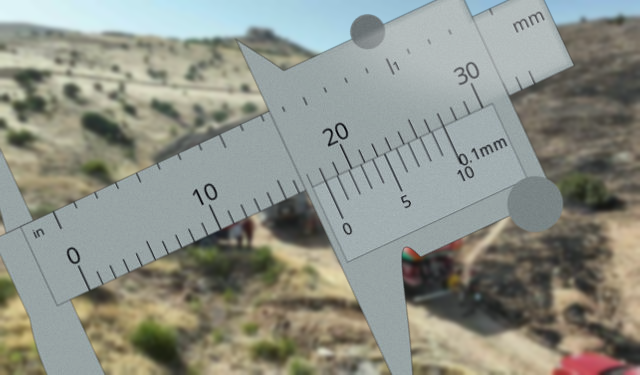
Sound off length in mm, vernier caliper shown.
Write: 18.0 mm
